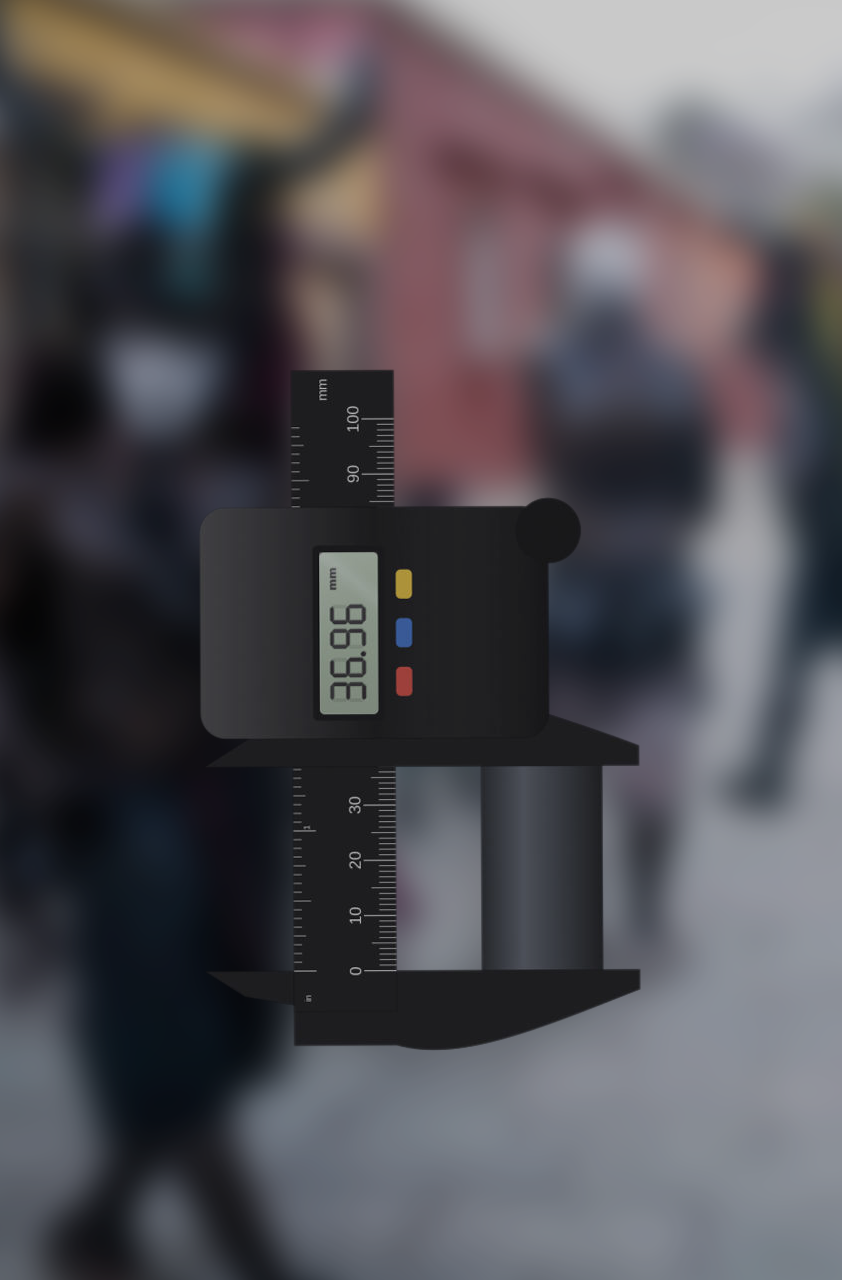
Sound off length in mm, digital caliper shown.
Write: 36.96 mm
